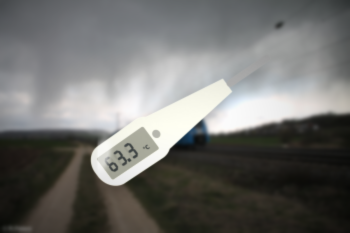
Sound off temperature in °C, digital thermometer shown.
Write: 63.3 °C
